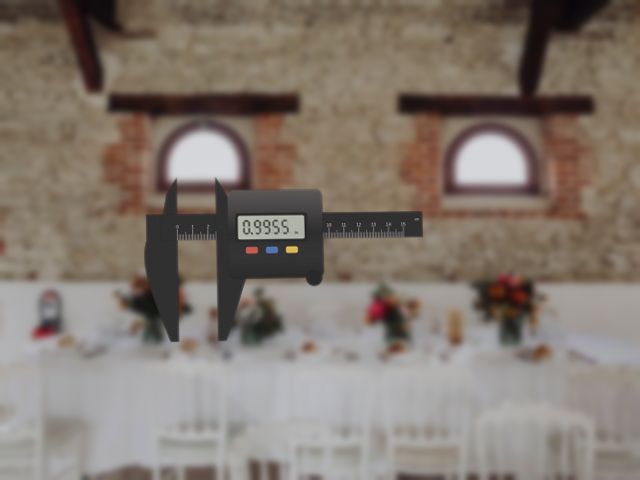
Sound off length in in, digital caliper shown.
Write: 0.9955 in
